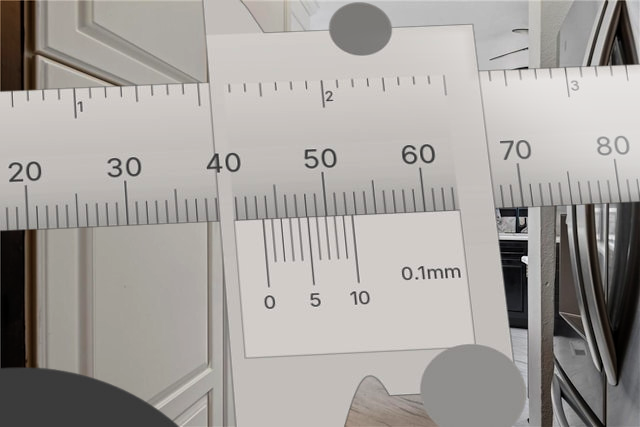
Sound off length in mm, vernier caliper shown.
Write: 43.6 mm
